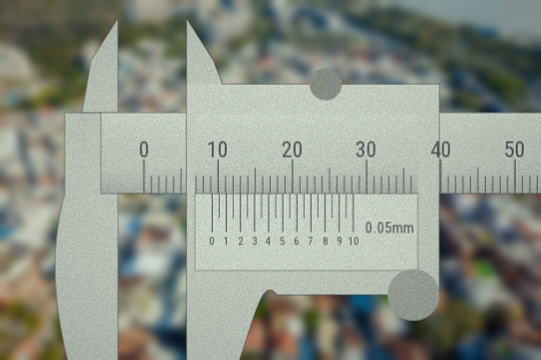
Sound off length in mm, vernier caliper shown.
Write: 9.2 mm
